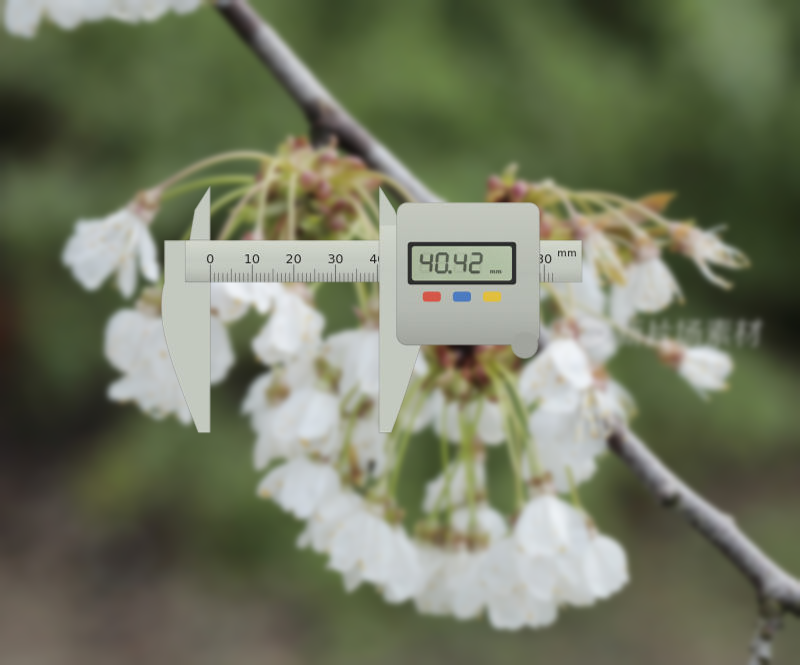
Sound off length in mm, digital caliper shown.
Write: 40.42 mm
